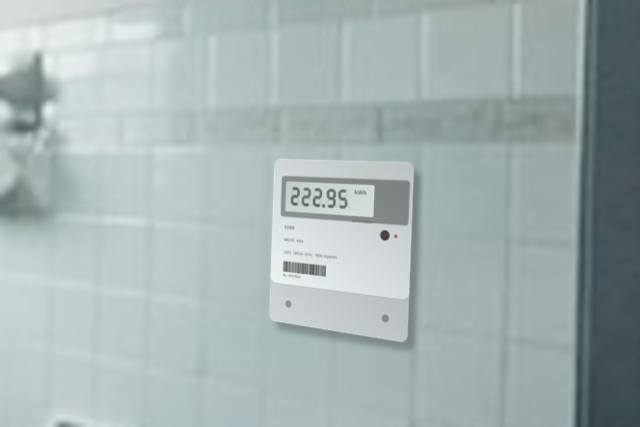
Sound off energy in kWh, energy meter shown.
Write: 222.95 kWh
